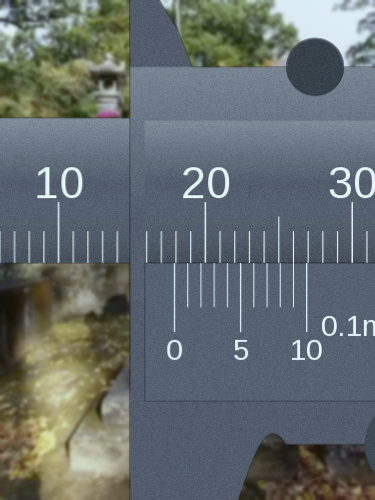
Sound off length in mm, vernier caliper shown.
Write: 17.9 mm
